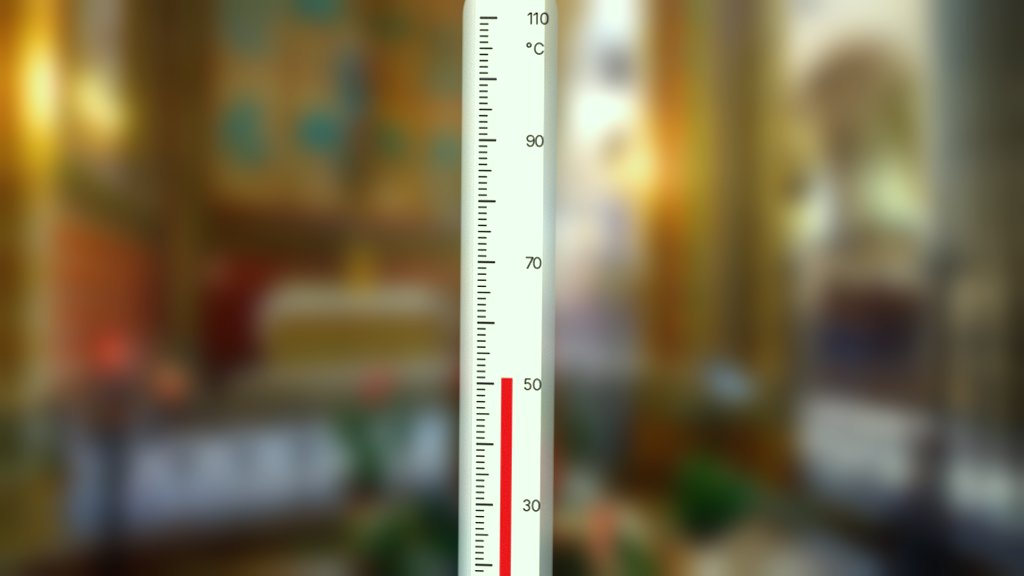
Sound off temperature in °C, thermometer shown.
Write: 51 °C
